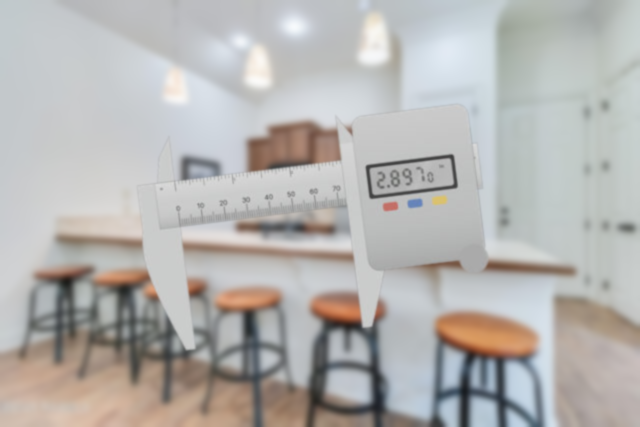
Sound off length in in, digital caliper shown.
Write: 2.8970 in
